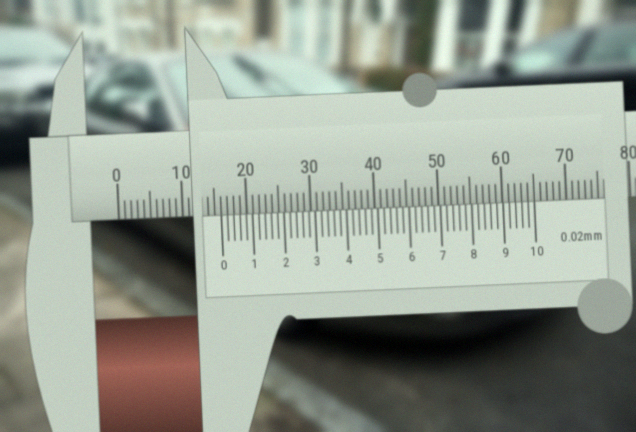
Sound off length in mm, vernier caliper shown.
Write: 16.0 mm
